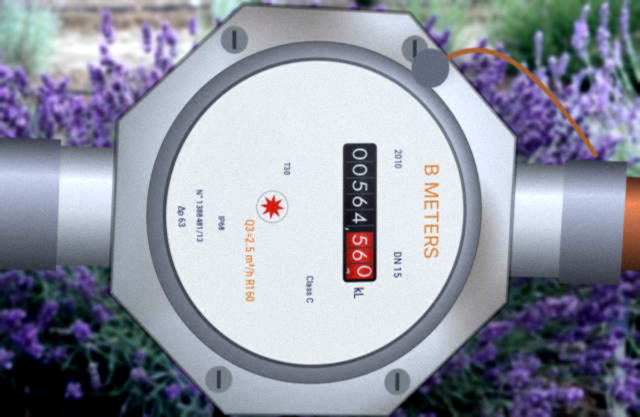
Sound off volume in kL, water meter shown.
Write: 564.560 kL
